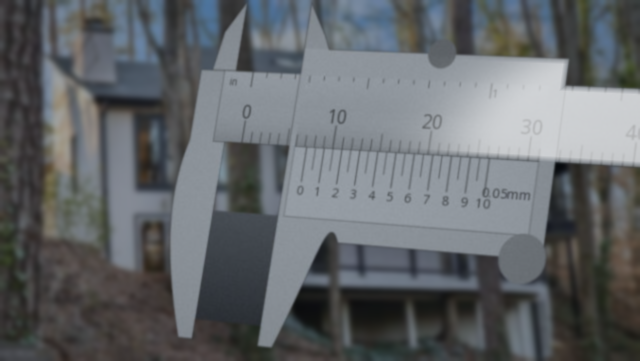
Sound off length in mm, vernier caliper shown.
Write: 7.2 mm
